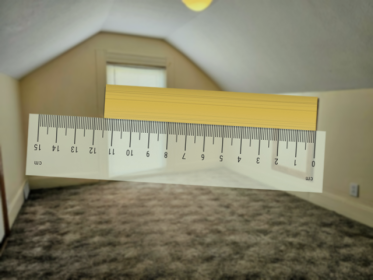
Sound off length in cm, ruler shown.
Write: 11.5 cm
